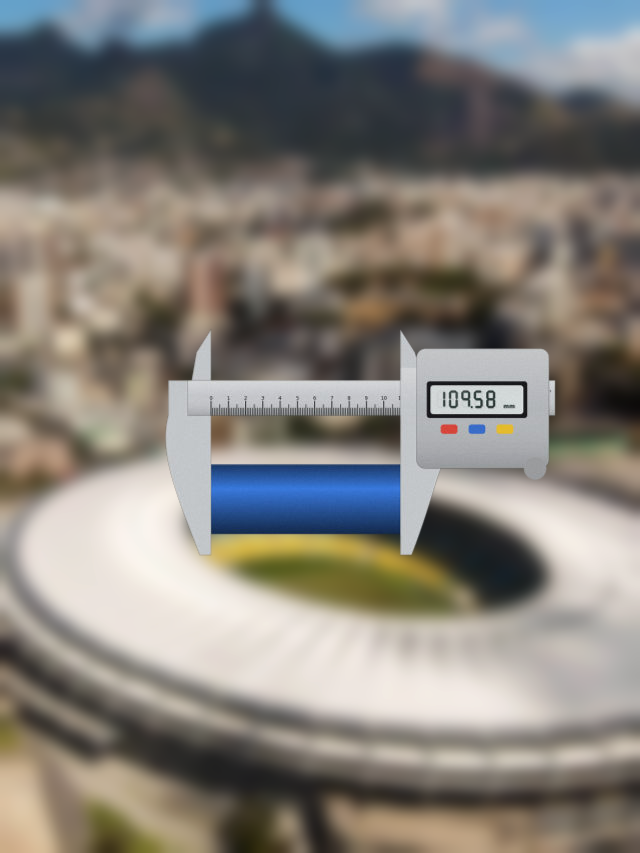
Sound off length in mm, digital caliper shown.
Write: 109.58 mm
